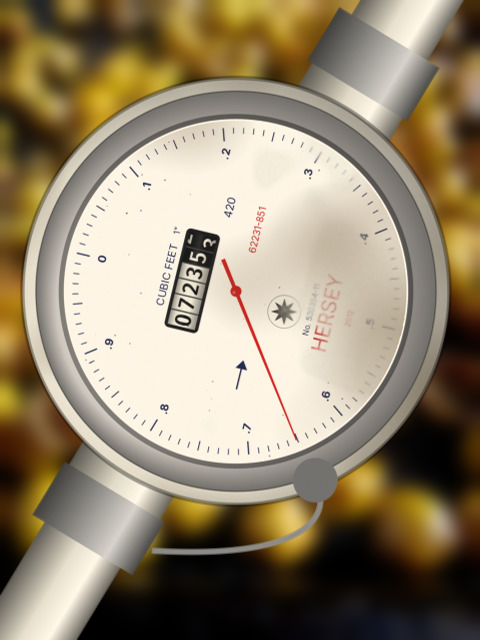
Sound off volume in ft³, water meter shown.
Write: 72352.65 ft³
